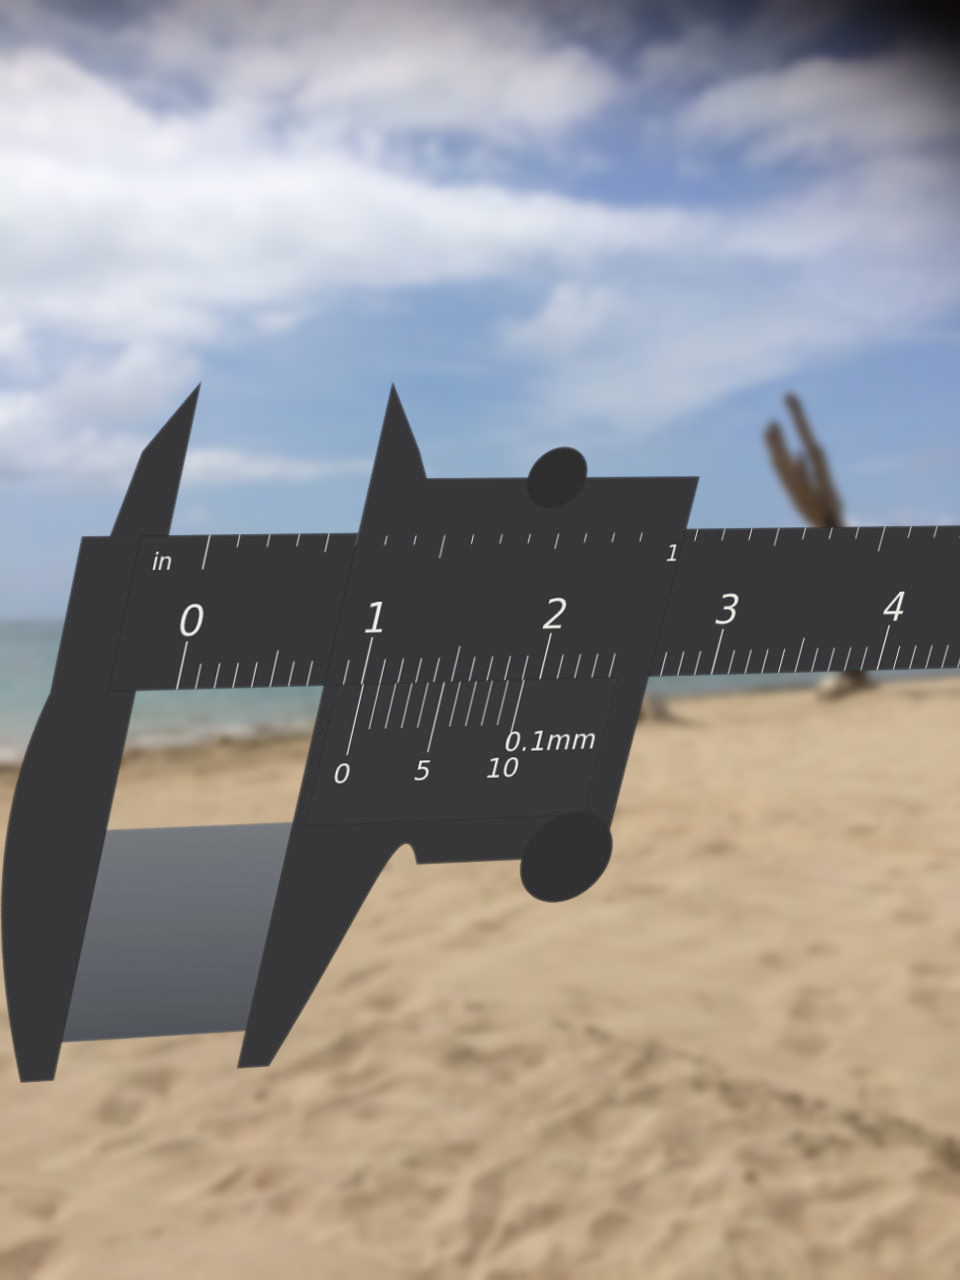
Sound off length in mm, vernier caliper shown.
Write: 10.1 mm
